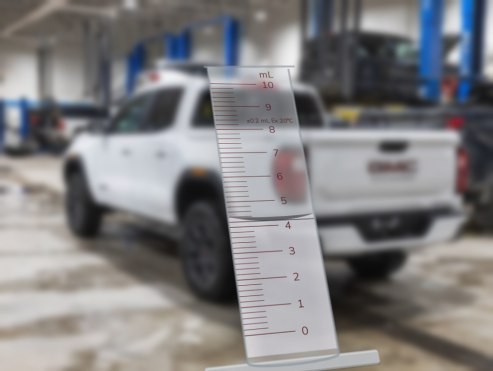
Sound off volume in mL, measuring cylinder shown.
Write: 4.2 mL
